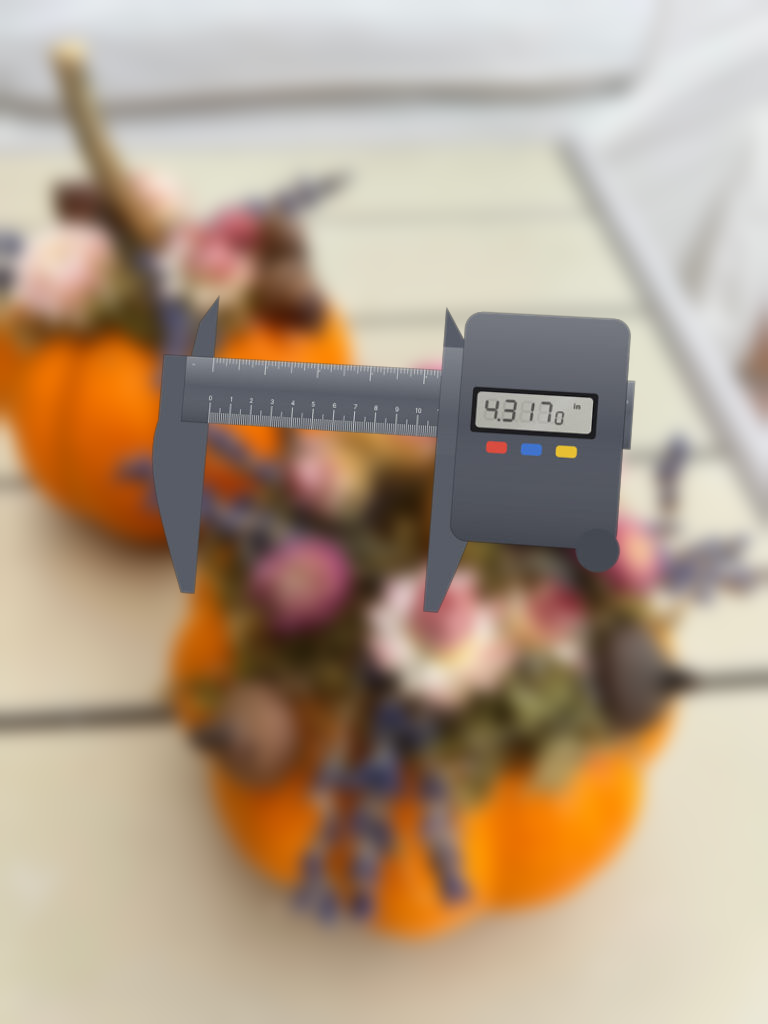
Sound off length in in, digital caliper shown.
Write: 4.3170 in
